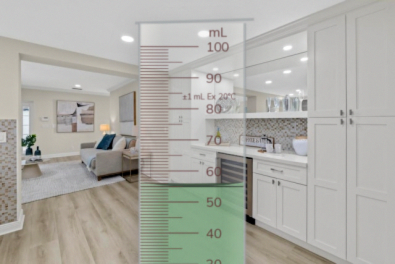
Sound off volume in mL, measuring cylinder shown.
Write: 55 mL
